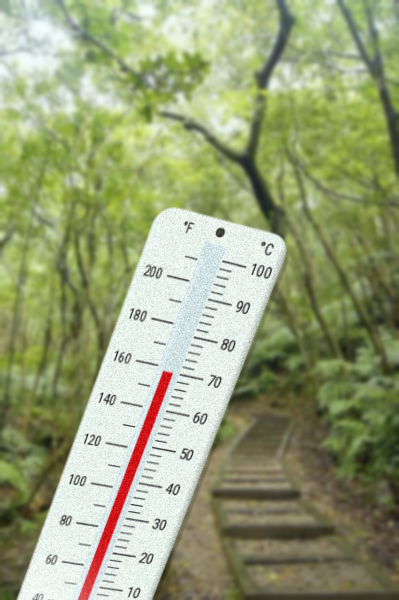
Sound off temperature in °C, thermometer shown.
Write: 70 °C
